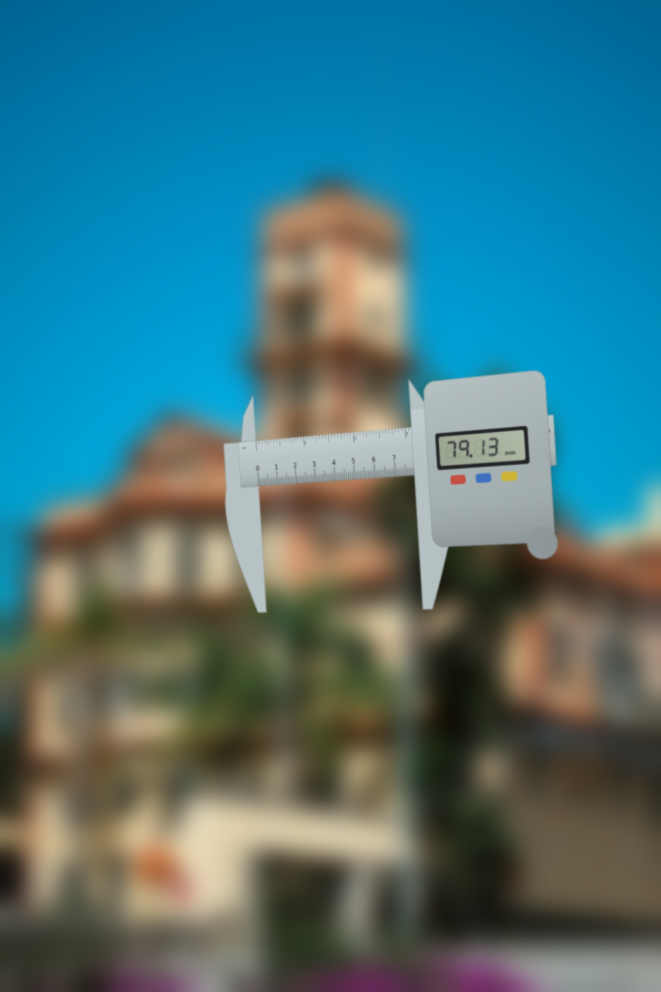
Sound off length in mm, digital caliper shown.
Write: 79.13 mm
